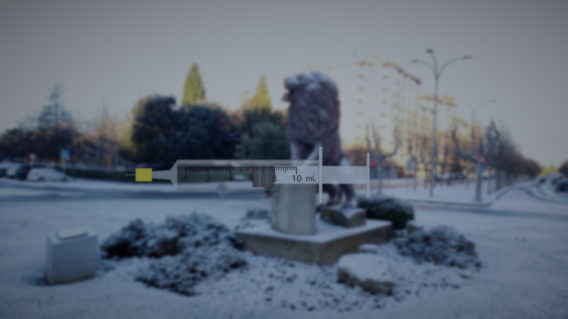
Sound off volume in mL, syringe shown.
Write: 6 mL
